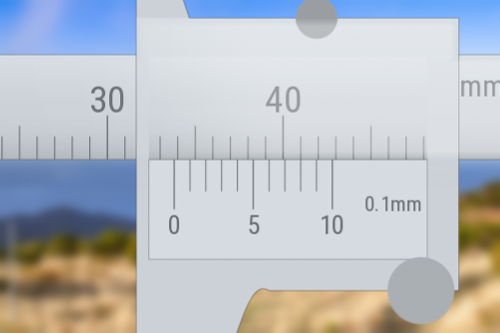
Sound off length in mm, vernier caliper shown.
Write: 33.8 mm
